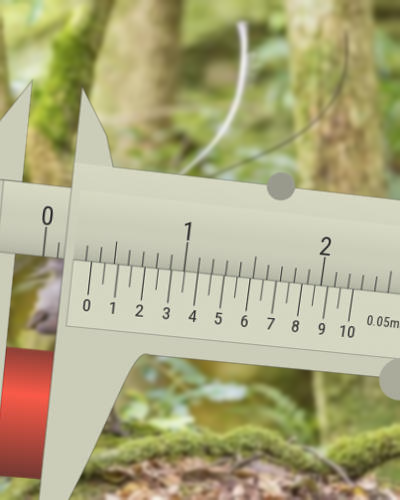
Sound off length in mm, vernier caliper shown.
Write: 3.4 mm
